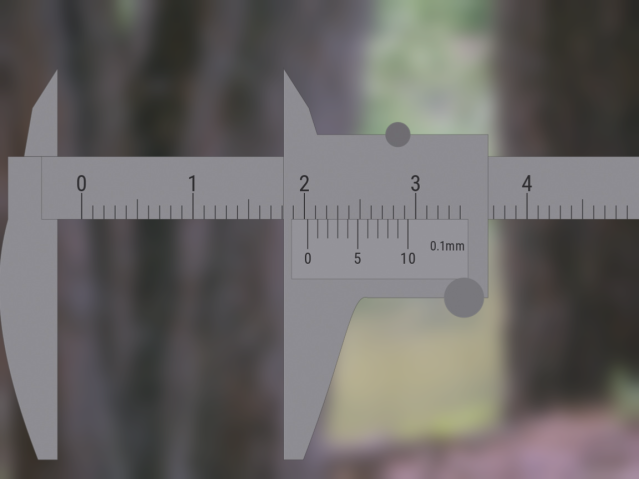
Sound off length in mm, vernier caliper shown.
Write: 20.3 mm
